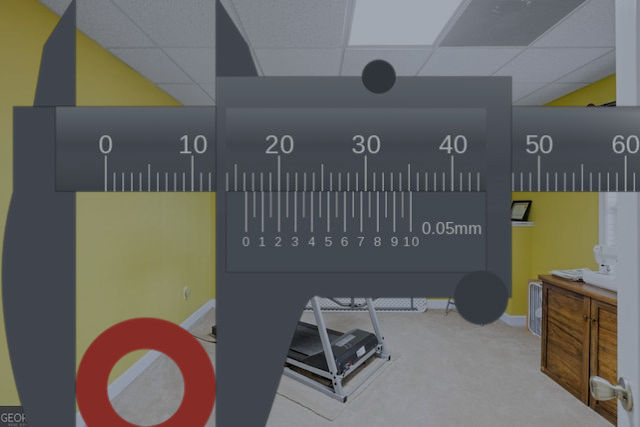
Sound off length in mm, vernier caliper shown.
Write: 16.2 mm
